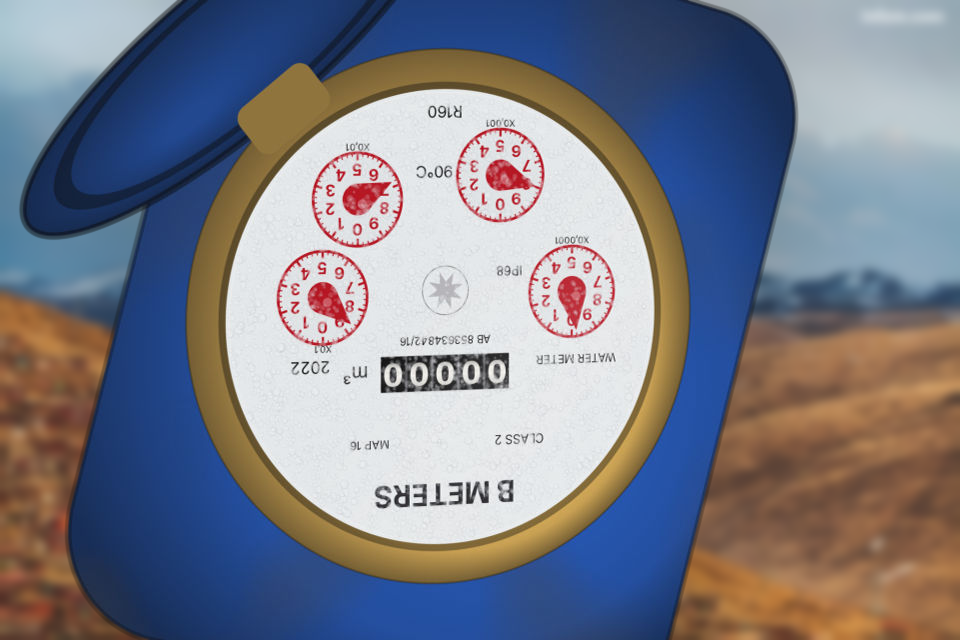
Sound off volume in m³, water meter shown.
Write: 0.8679 m³
